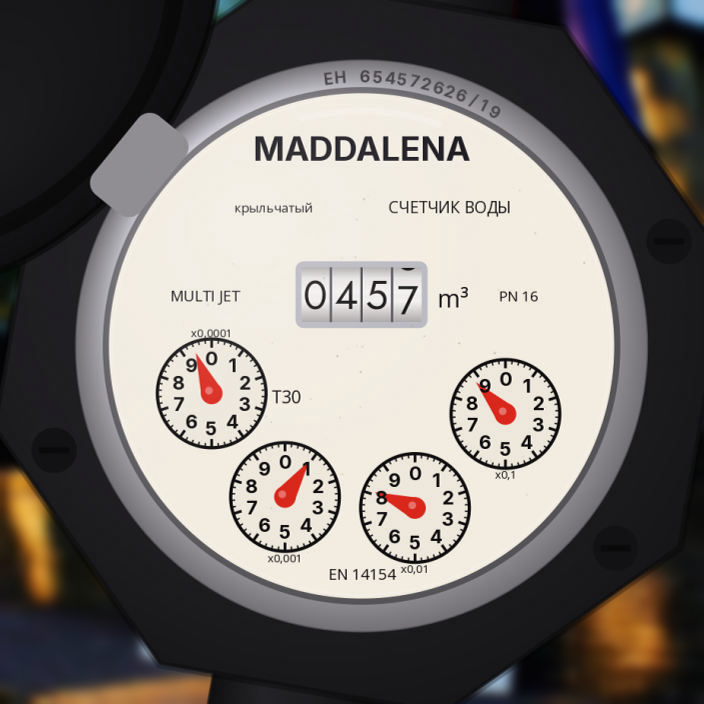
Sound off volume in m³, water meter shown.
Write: 456.8809 m³
